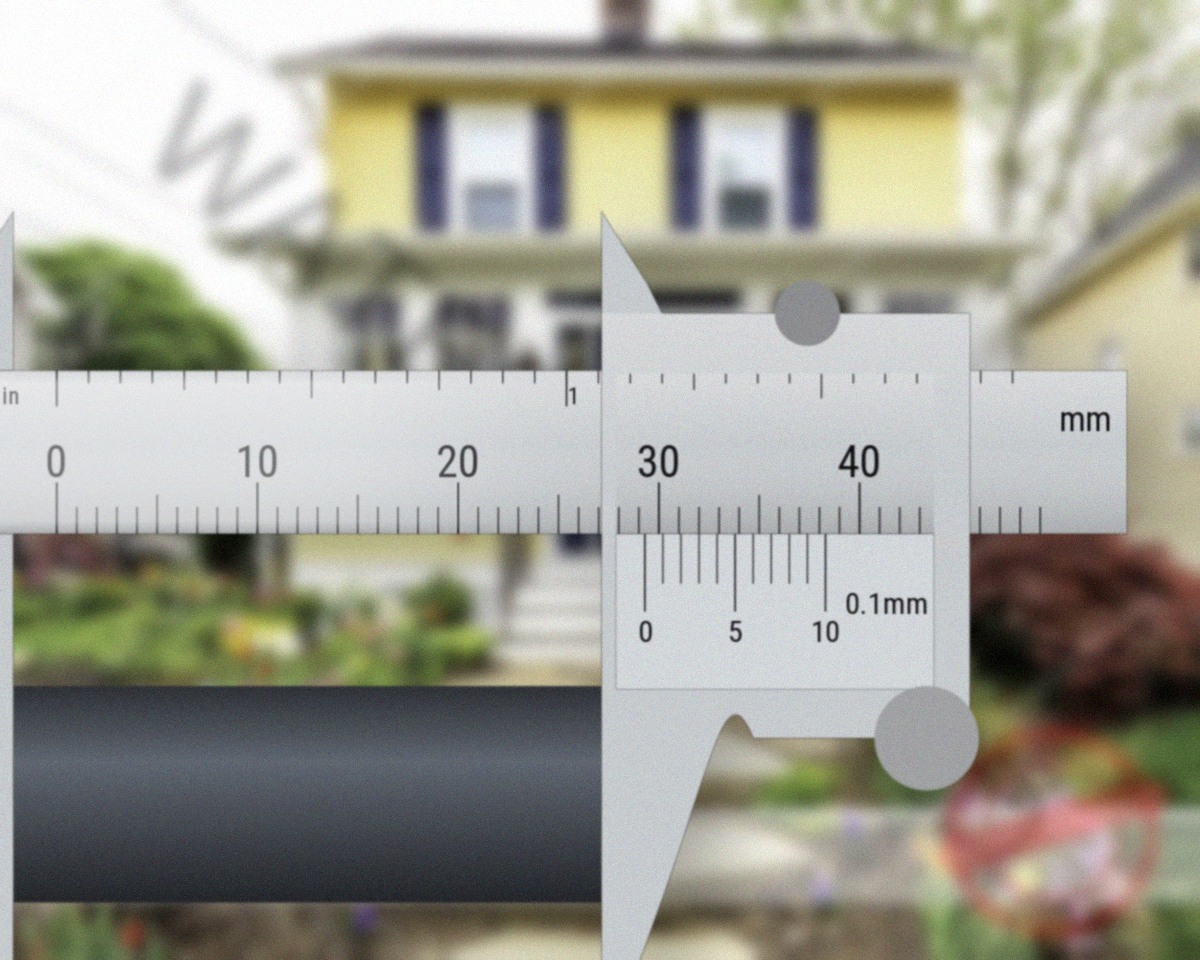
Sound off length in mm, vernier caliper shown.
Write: 29.3 mm
